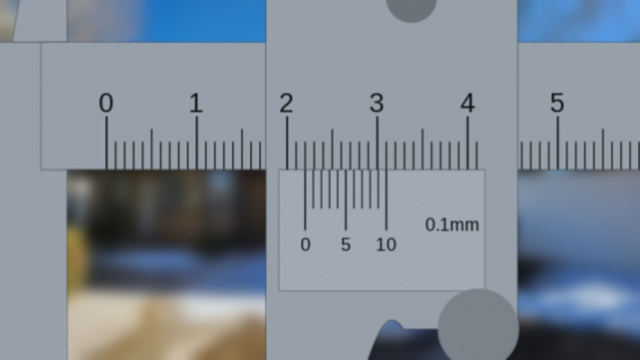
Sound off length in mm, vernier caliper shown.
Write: 22.0 mm
